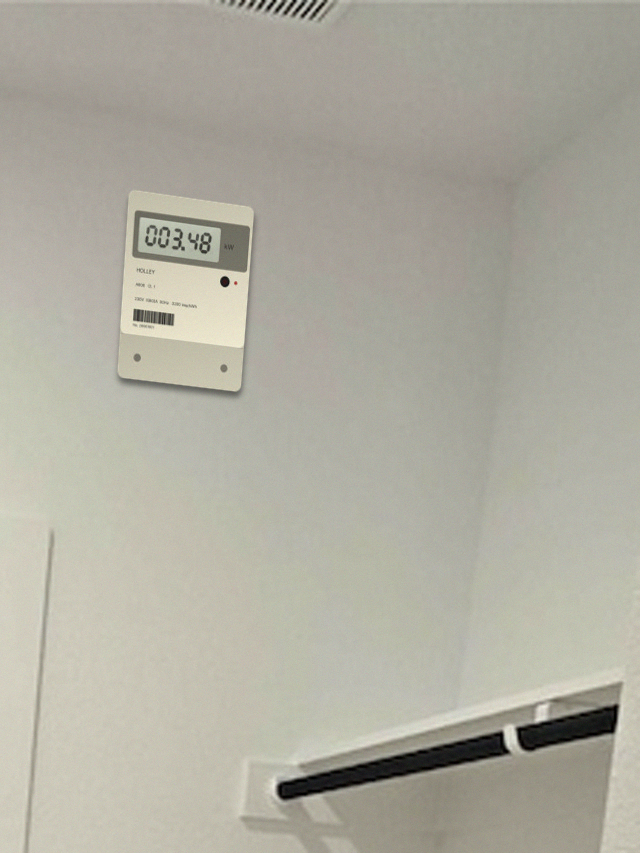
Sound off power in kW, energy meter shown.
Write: 3.48 kW
